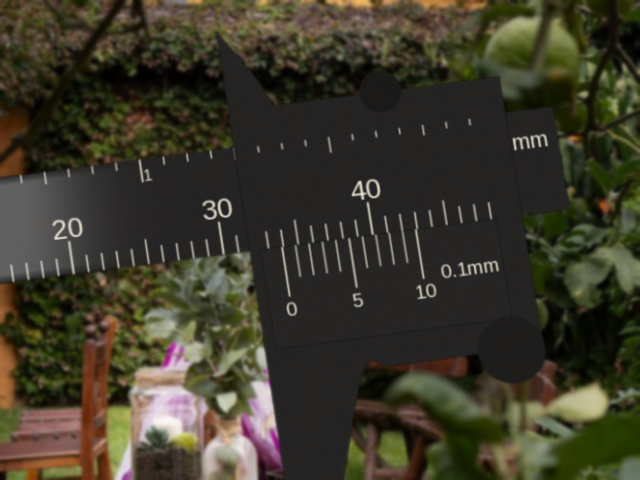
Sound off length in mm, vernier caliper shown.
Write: 33.9 mm
